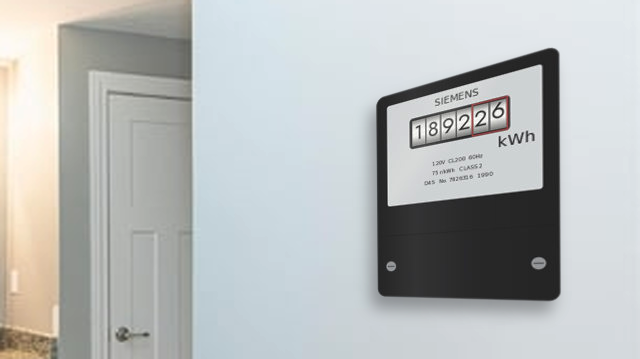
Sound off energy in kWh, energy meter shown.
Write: 1892.26 kWh
